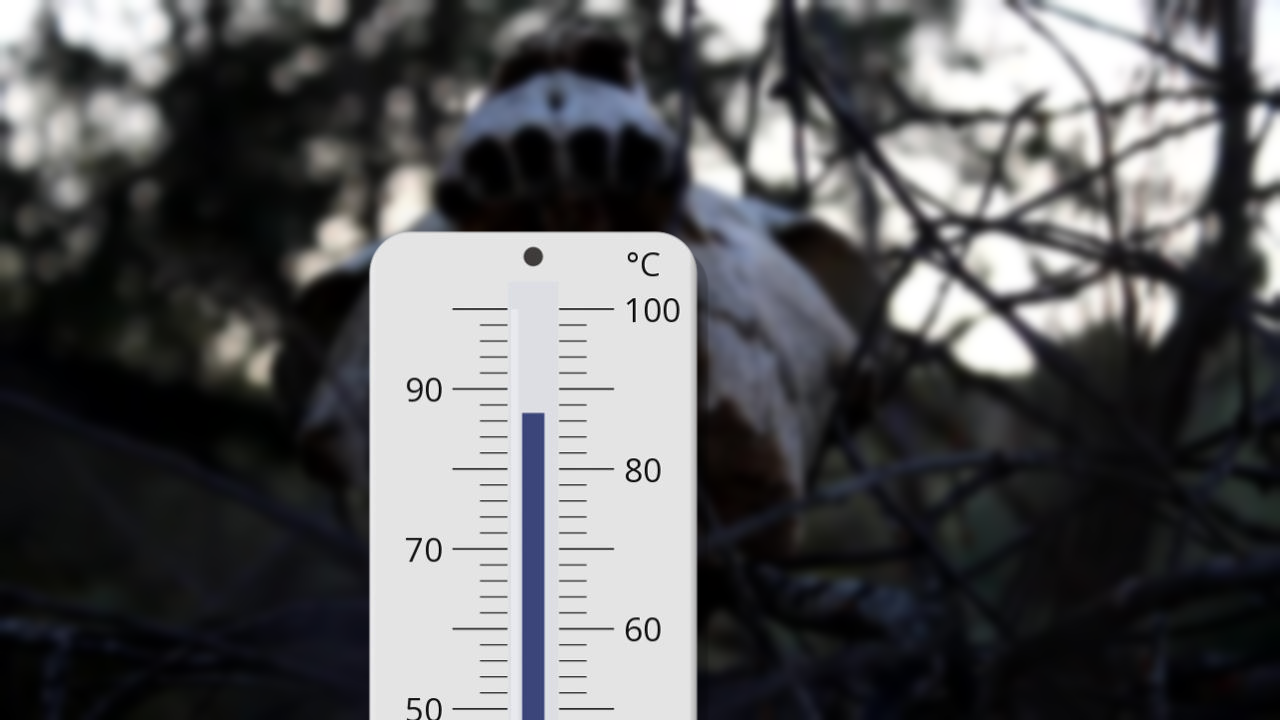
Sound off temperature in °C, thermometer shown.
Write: 87 °C
